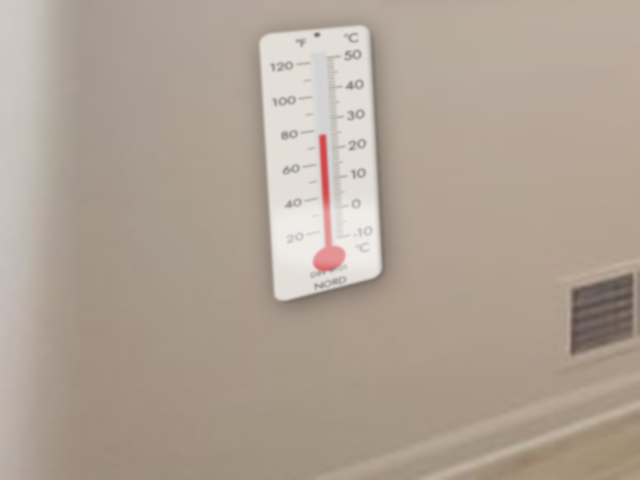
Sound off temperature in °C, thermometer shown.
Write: 25 °C
